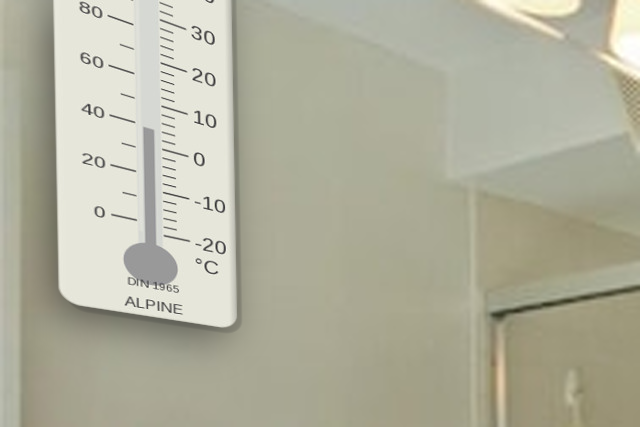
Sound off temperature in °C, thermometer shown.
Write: 4 °C
